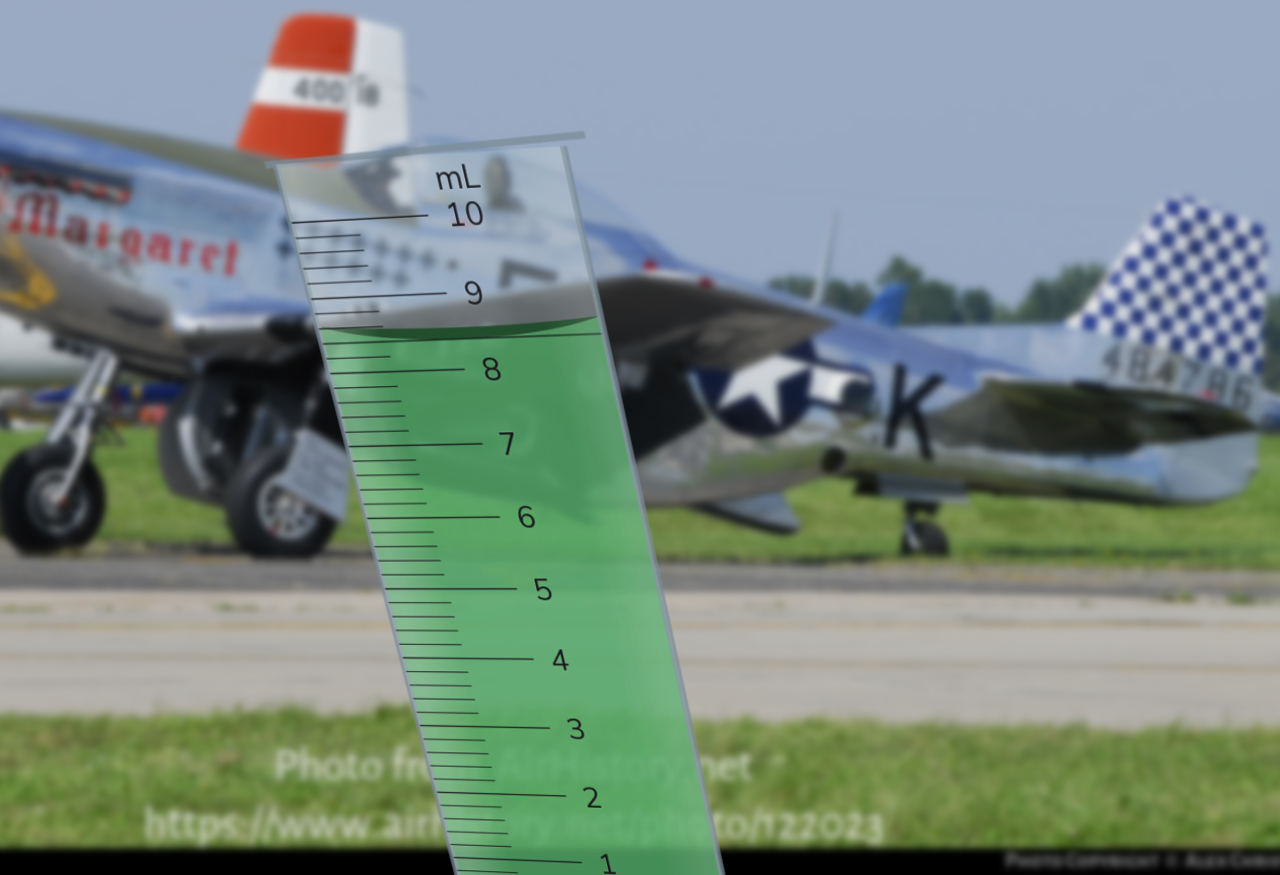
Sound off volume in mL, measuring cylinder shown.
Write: 8.4 mL
